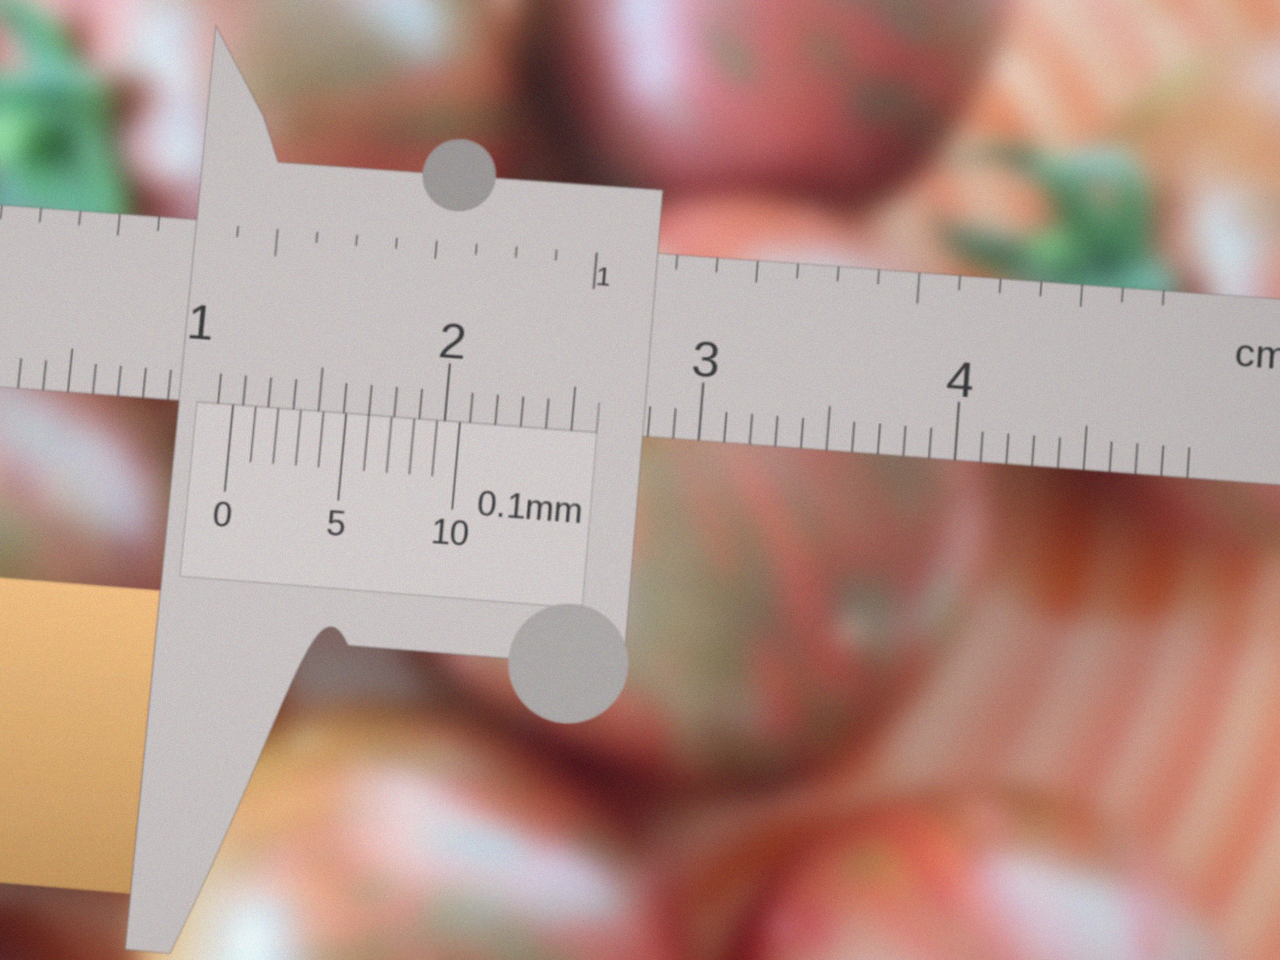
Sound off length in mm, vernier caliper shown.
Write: 11.6 mm
